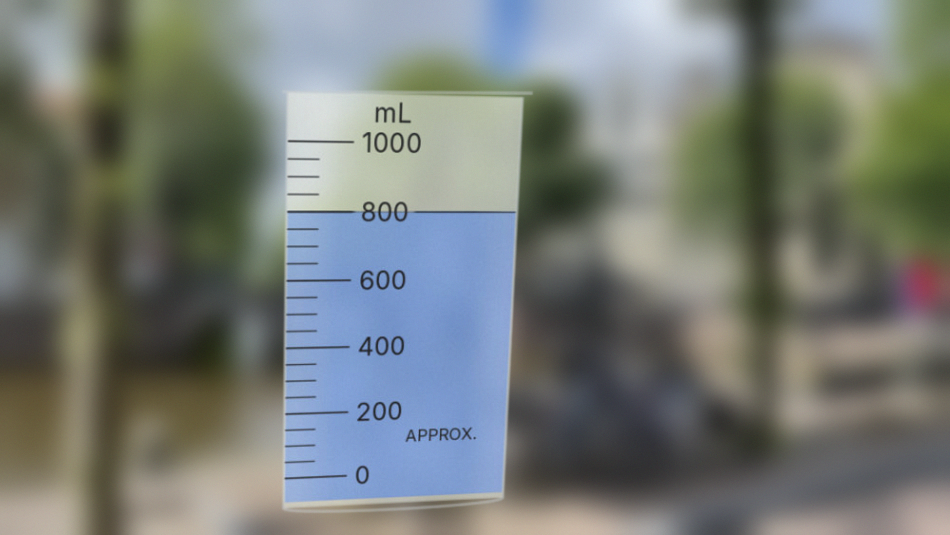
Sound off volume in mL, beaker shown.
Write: 800 mL
